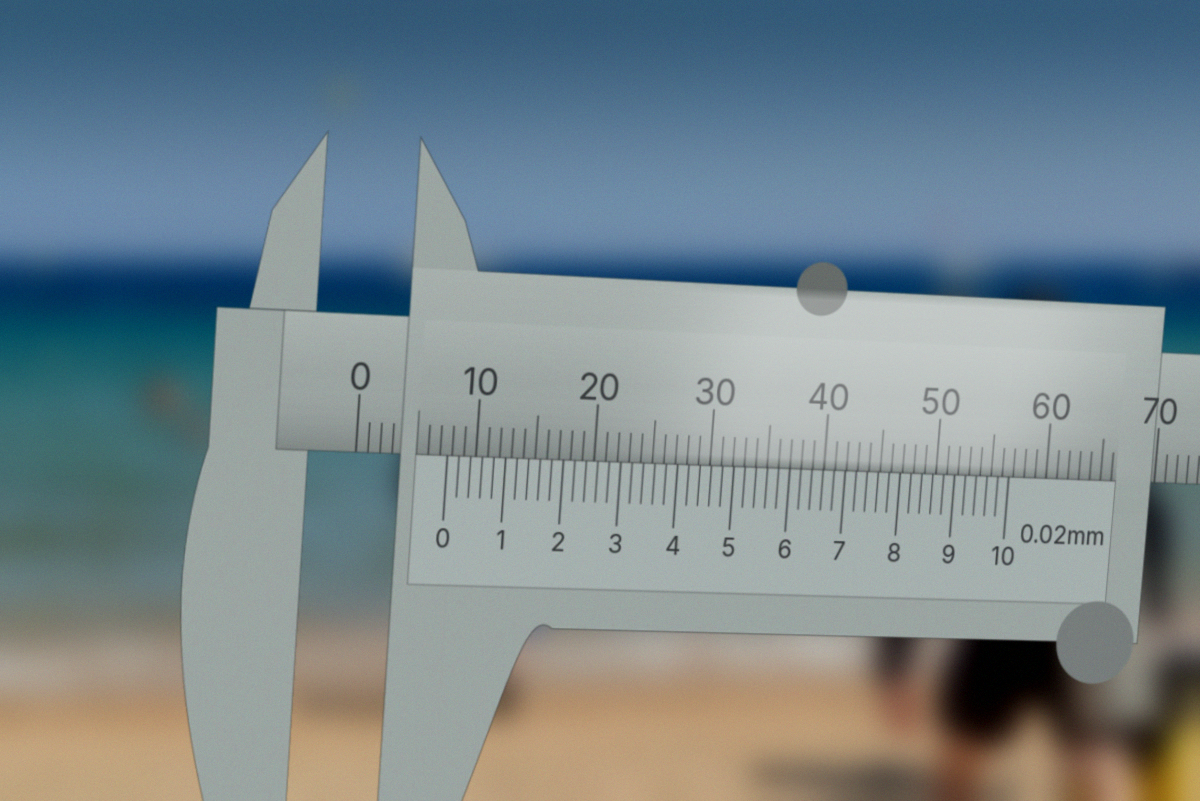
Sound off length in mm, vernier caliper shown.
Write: 7.6 mm
